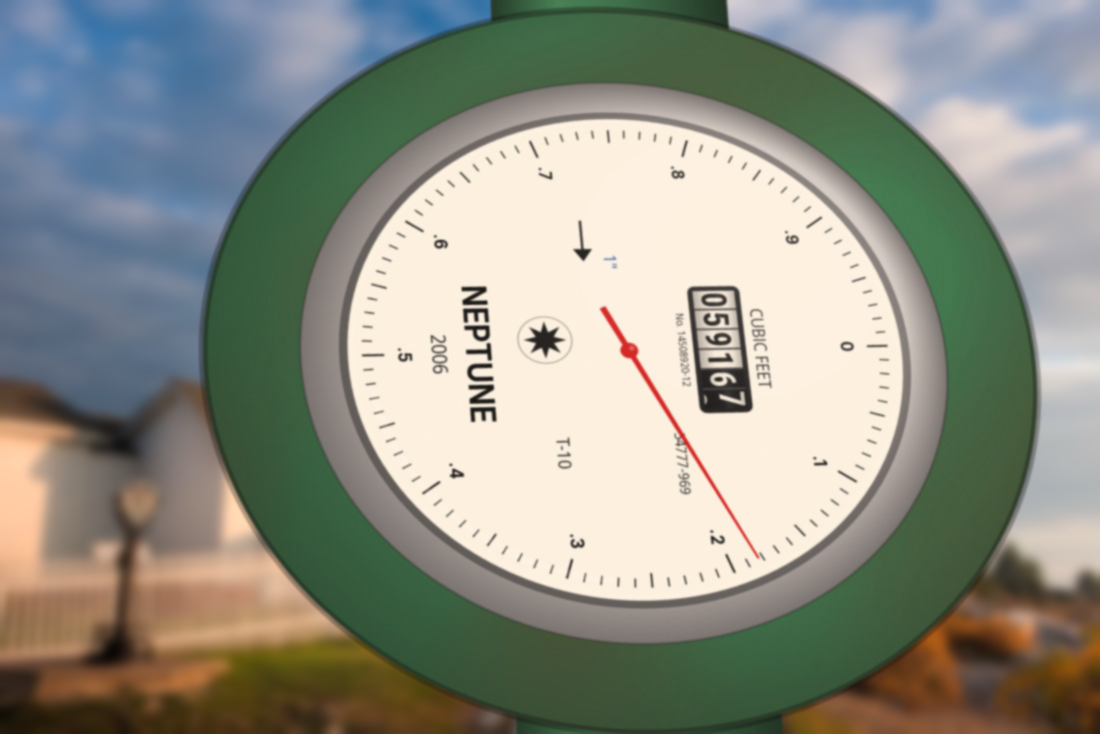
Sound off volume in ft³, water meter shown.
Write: 59167.18 ft³
